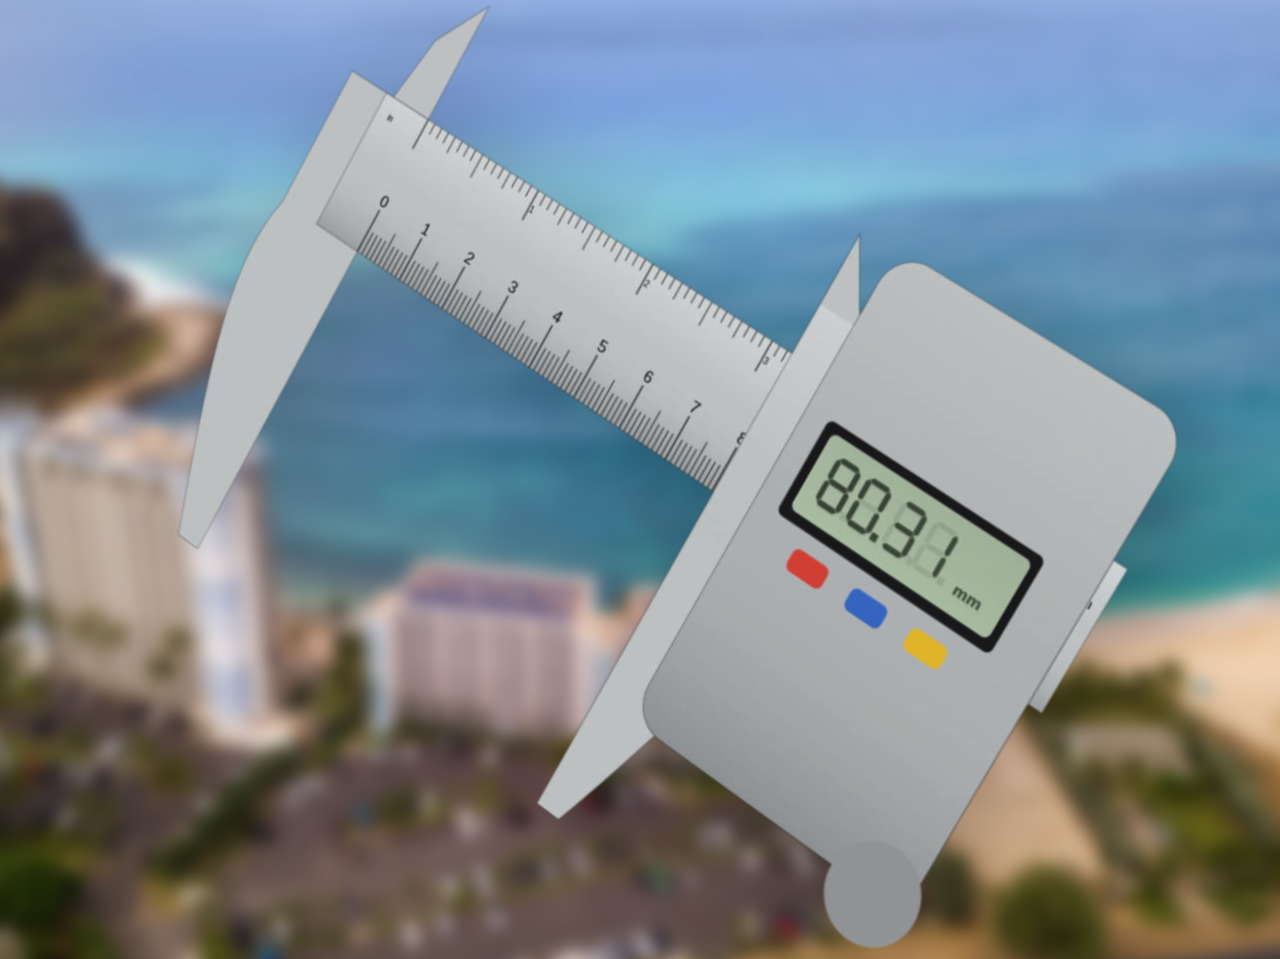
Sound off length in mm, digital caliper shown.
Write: 80.31 mm
